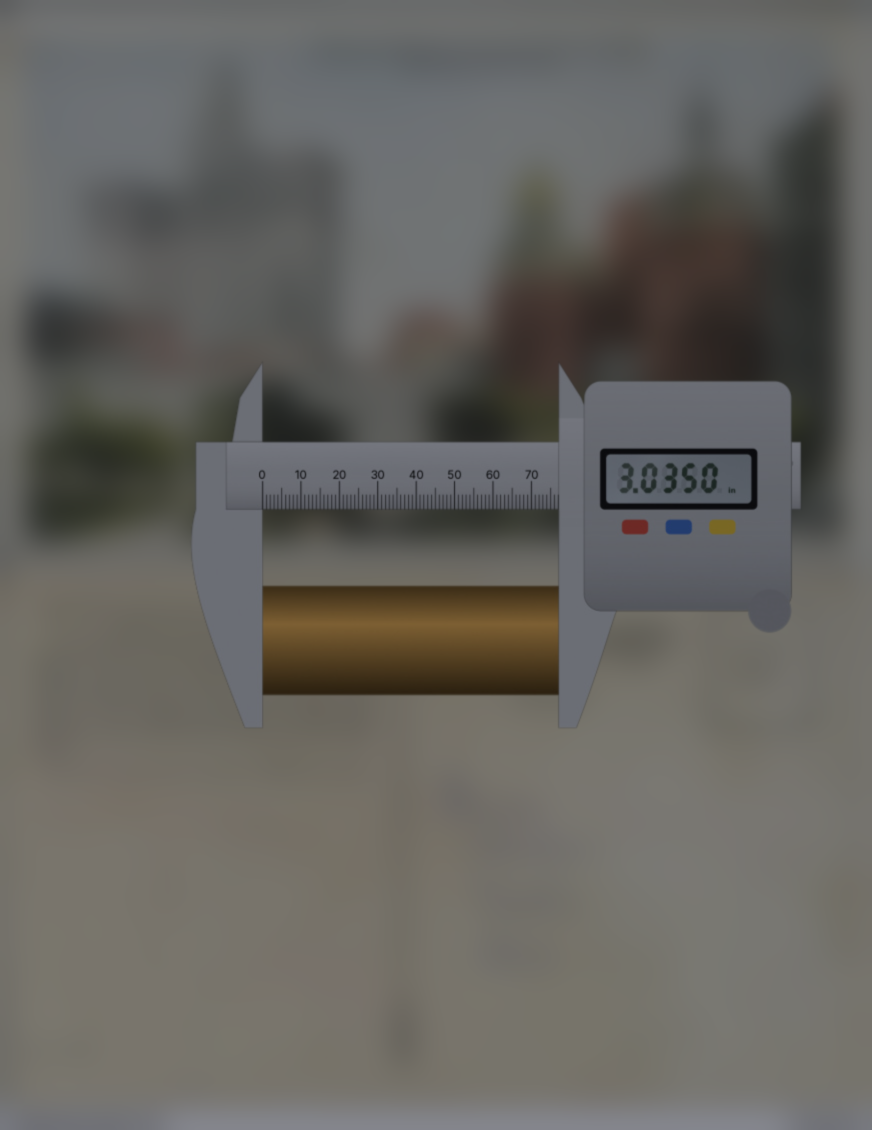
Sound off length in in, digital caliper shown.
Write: 3.0350 in
